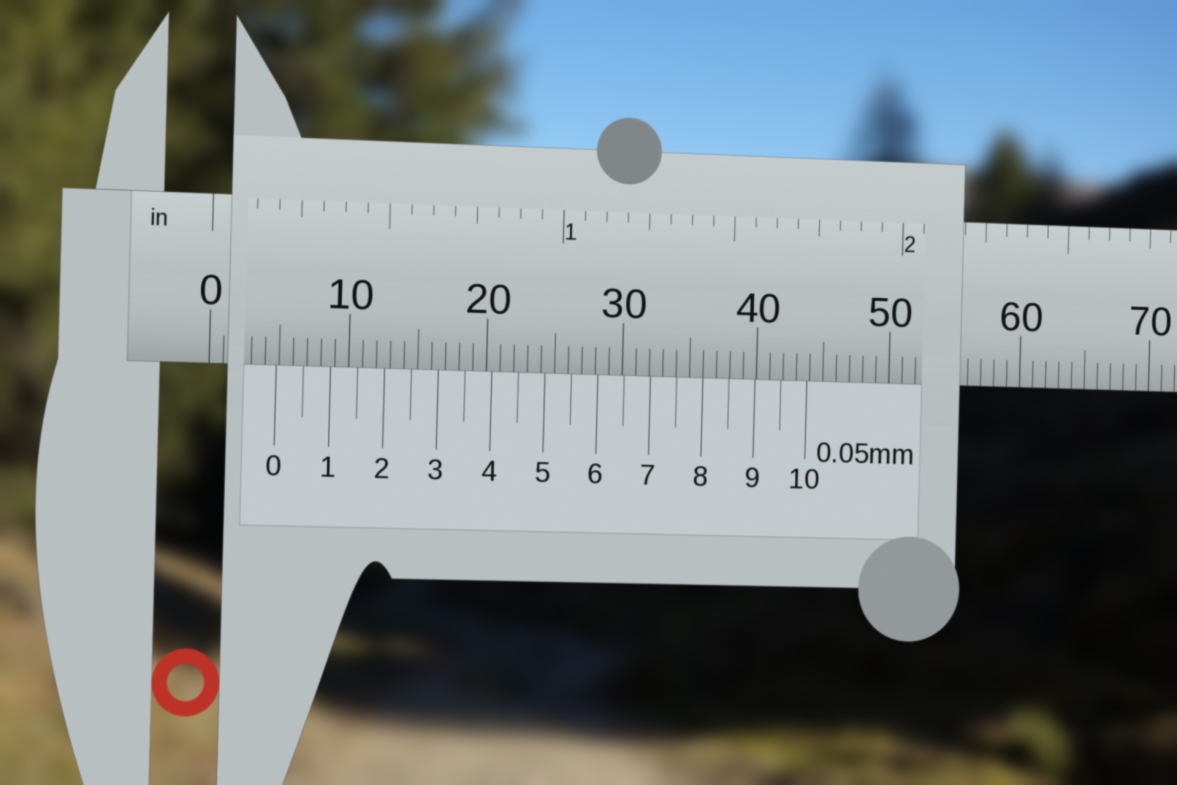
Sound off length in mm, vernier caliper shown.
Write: 4.8 mm
